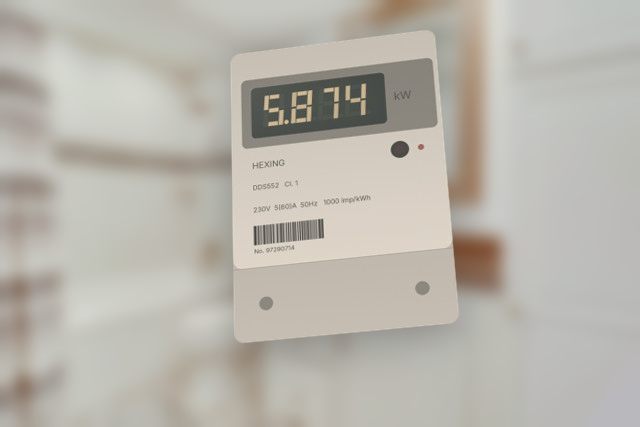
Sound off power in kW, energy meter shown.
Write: 5.874 kW
